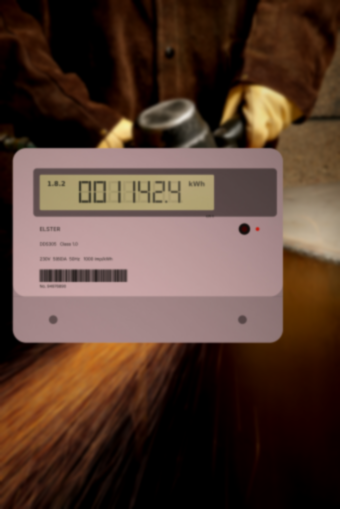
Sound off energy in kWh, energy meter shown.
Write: 1142.4 kWh
